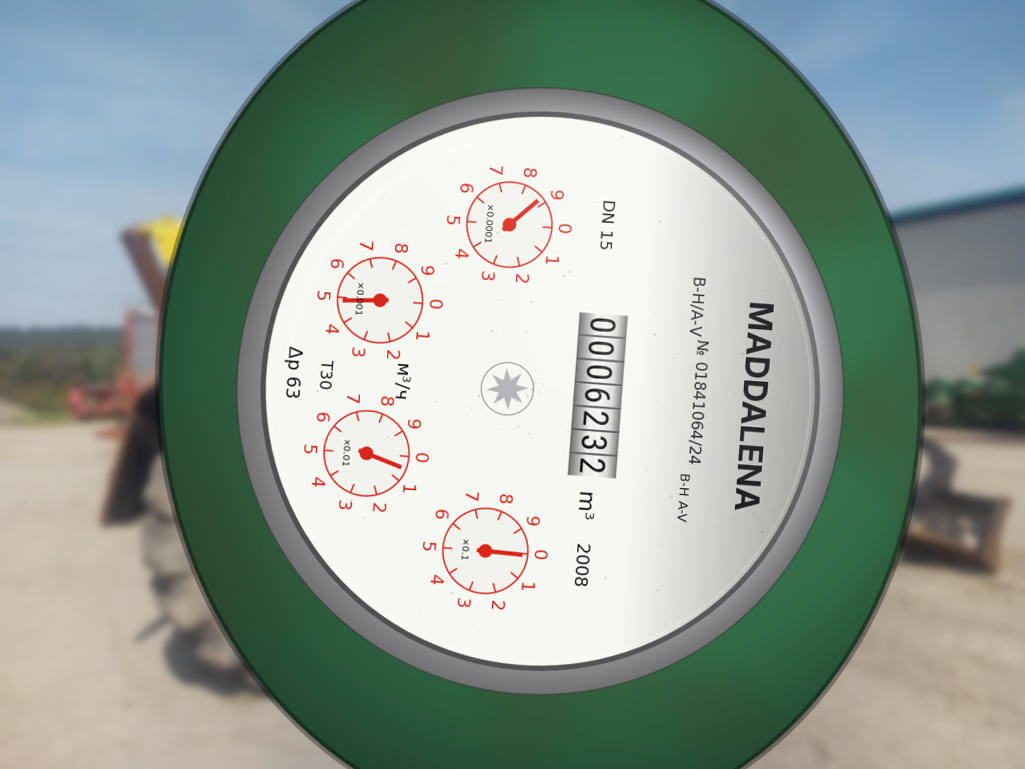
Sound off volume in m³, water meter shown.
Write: 6232.0048 m³
